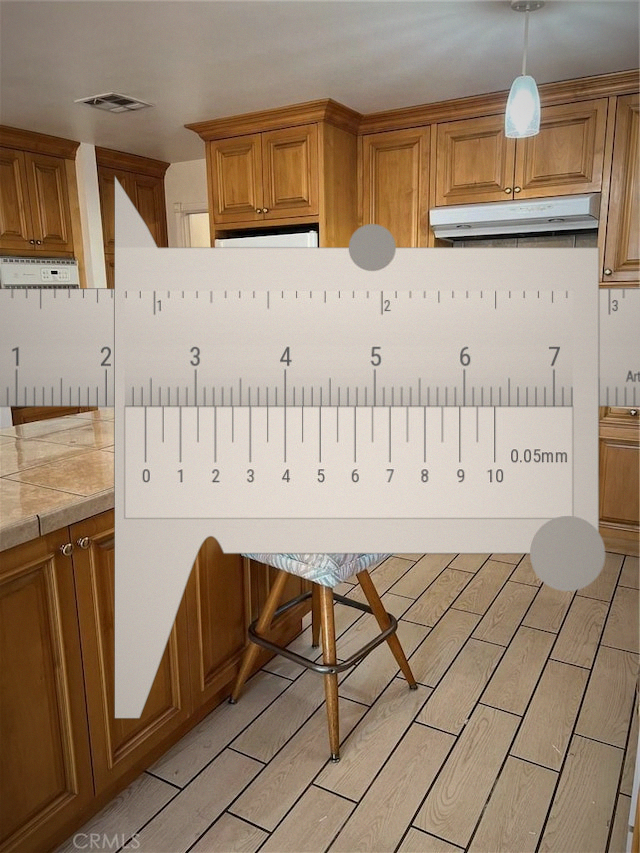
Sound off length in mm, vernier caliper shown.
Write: 24.4 mm
